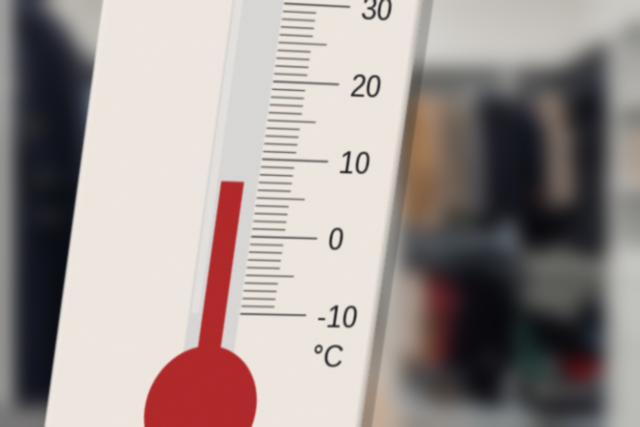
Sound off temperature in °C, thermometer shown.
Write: 7 °C
